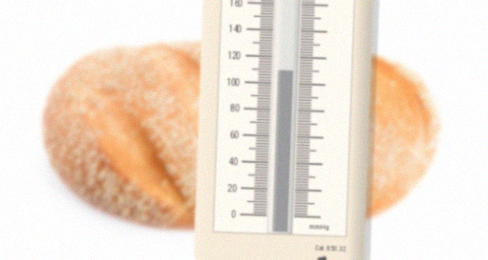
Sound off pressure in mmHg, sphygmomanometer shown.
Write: 110 mmHg
